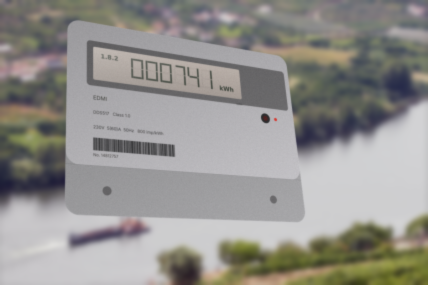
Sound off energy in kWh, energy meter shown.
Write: 741 kWh
